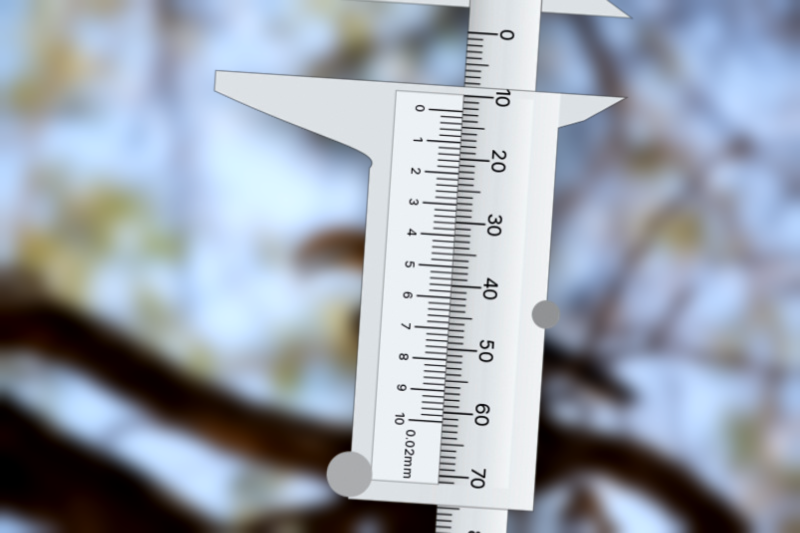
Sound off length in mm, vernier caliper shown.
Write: 12.5 mm
